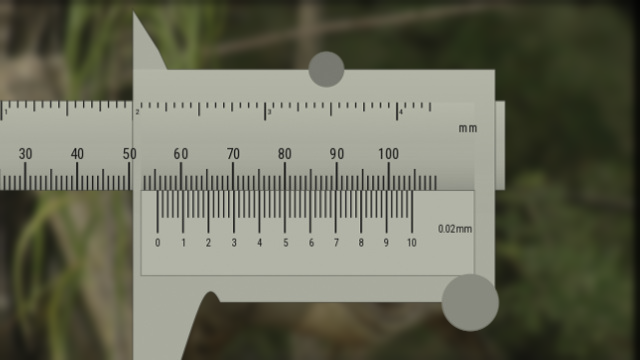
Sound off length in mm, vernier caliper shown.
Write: 55.5 mm
